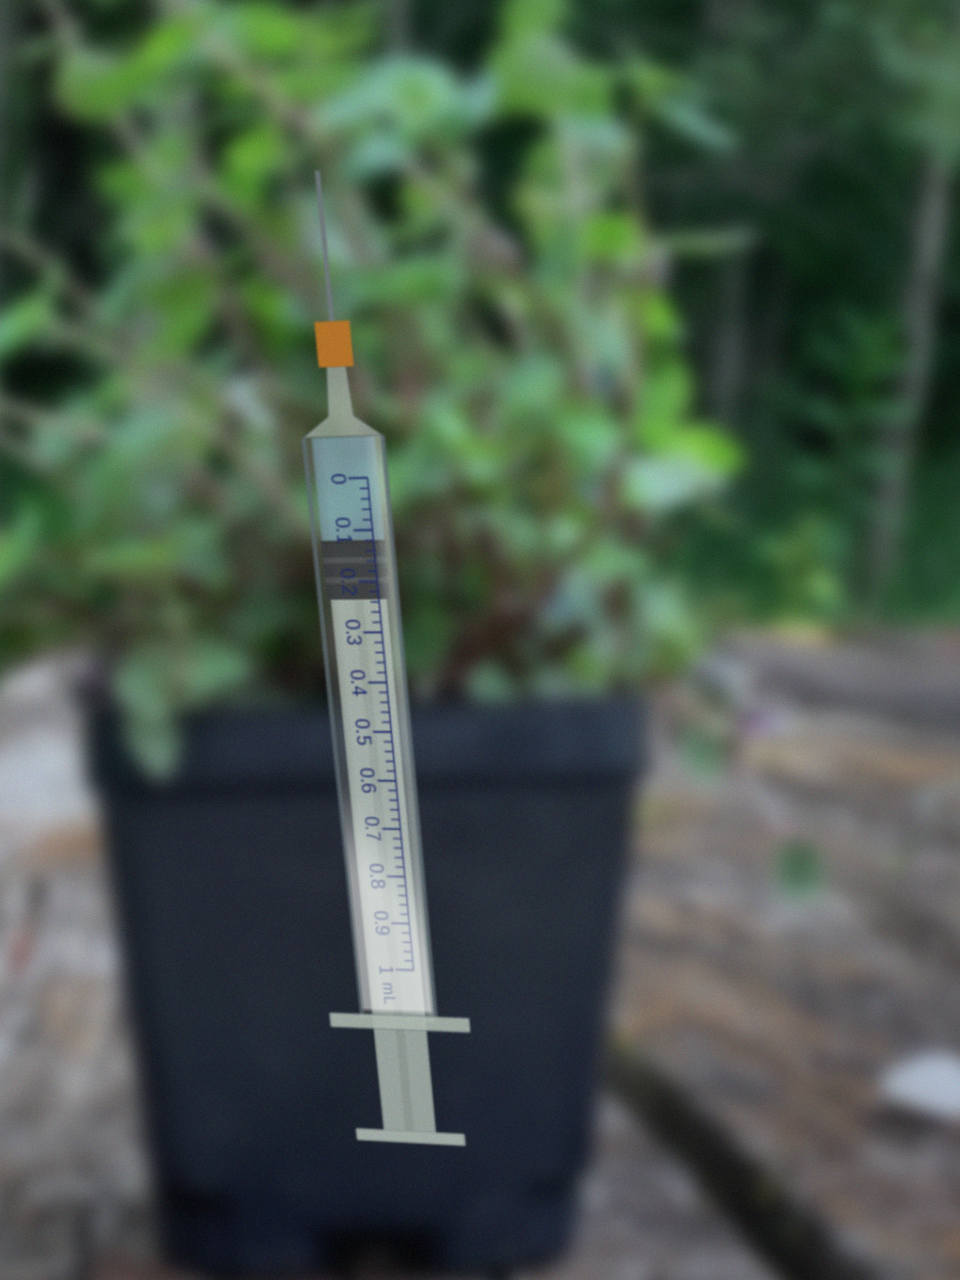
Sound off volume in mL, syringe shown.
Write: 0.12 mL
